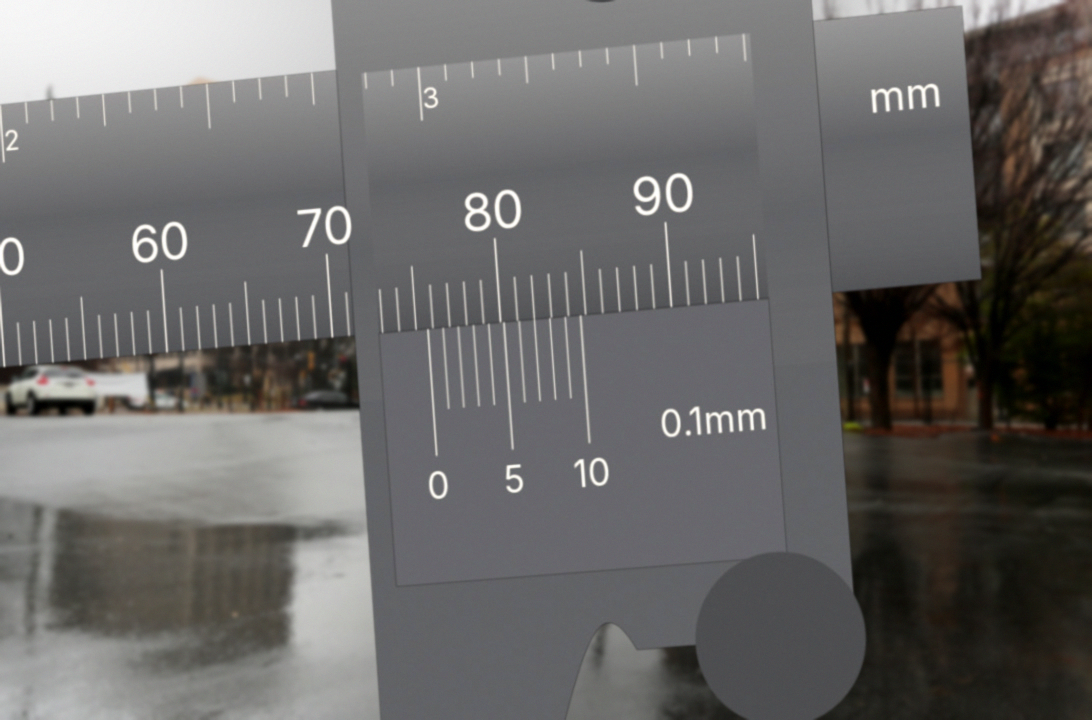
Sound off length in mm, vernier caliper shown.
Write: 75.7 mm
